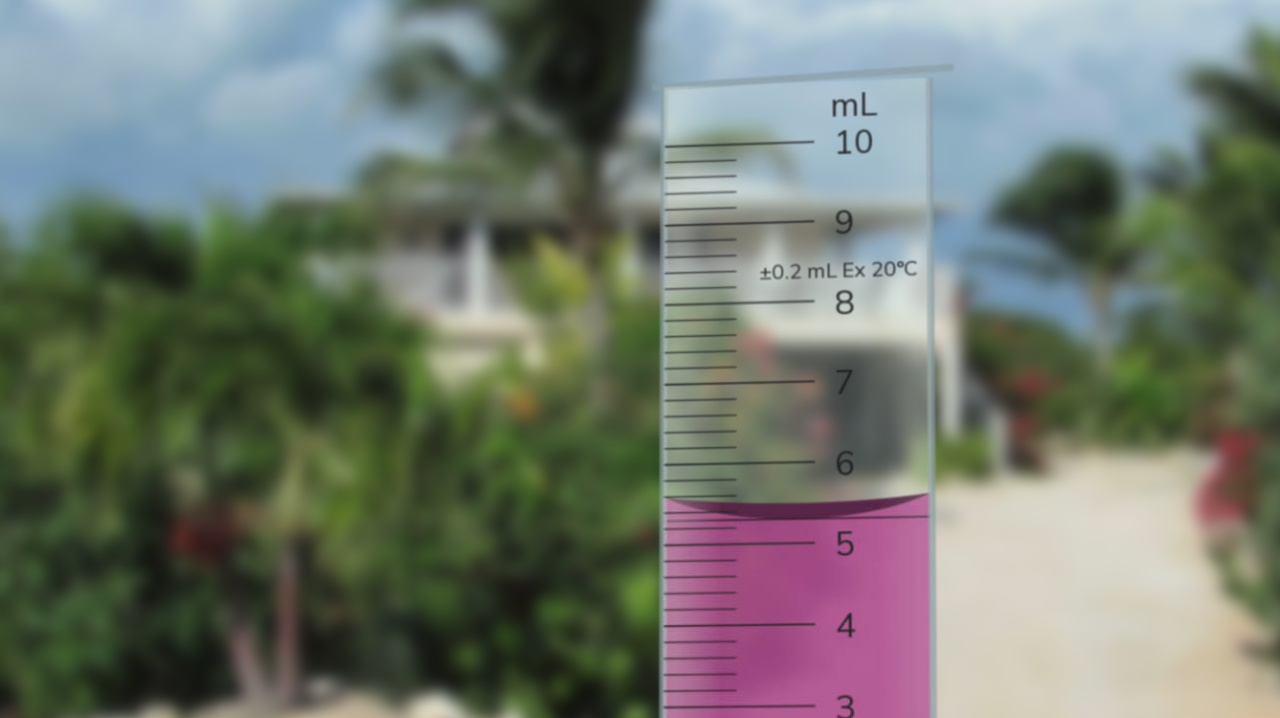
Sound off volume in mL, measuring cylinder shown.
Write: 5.3 mL
